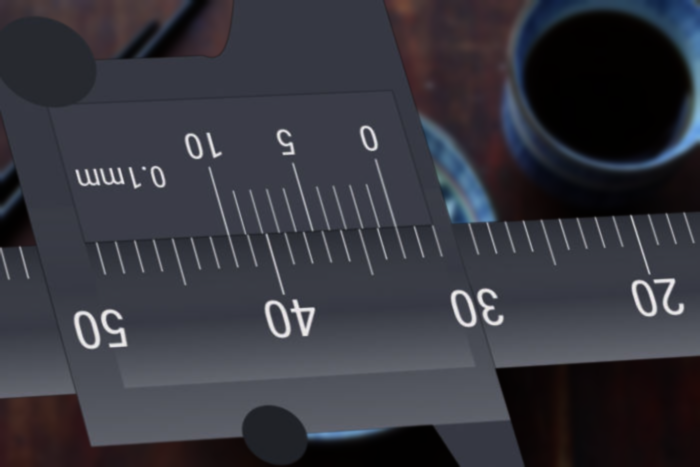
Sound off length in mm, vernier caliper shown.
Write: 33.0 mm
